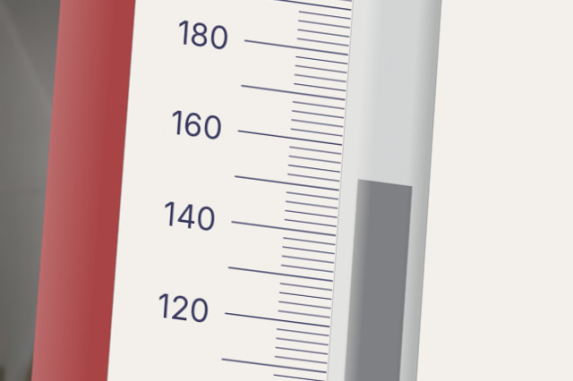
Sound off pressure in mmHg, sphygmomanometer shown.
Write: 153 mmHg
